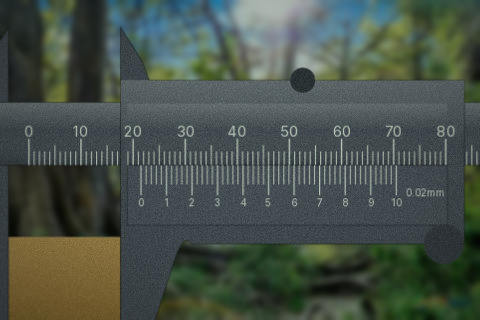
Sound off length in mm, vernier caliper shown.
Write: 21.5 mm
